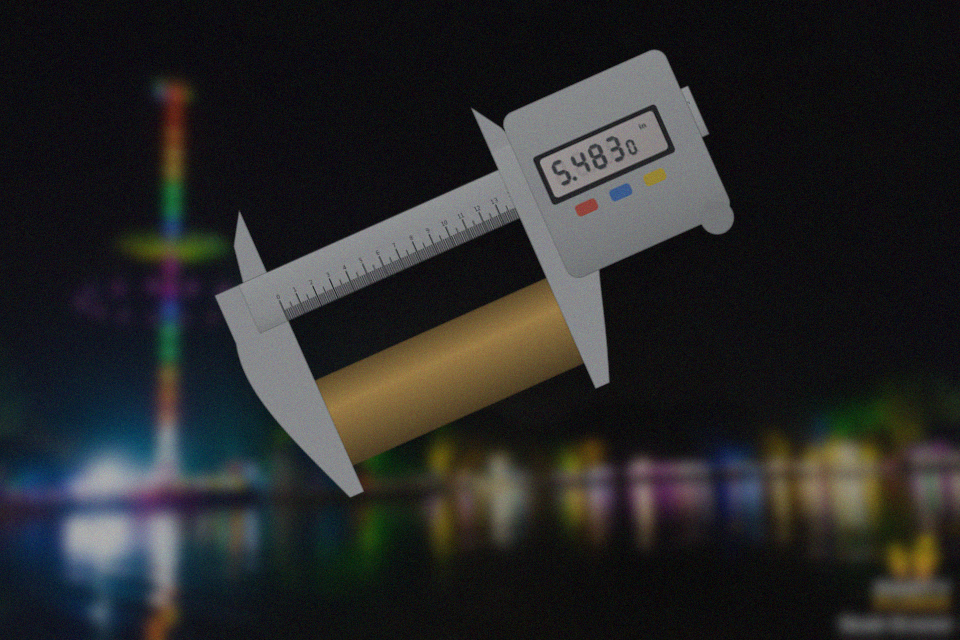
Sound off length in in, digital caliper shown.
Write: 5.4830 in
